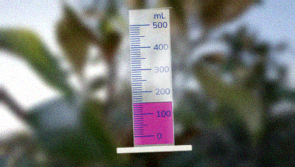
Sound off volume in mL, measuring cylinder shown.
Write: 150 mL
